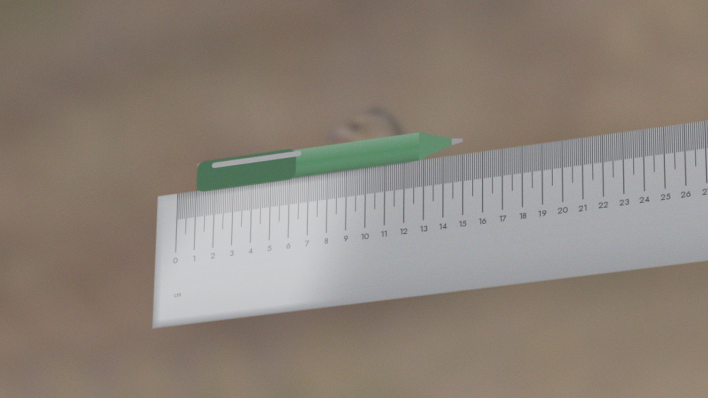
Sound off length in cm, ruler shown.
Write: 14 cm
